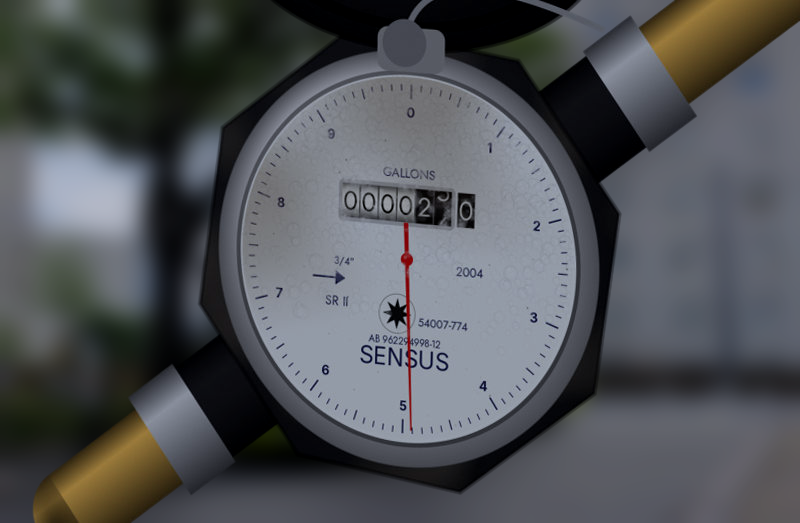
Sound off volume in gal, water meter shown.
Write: 254.9 gal
